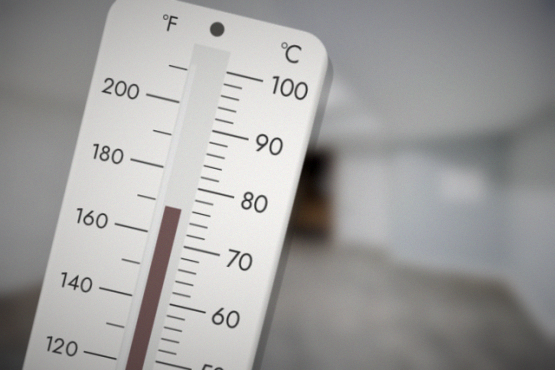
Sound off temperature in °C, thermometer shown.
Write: 76 °C
